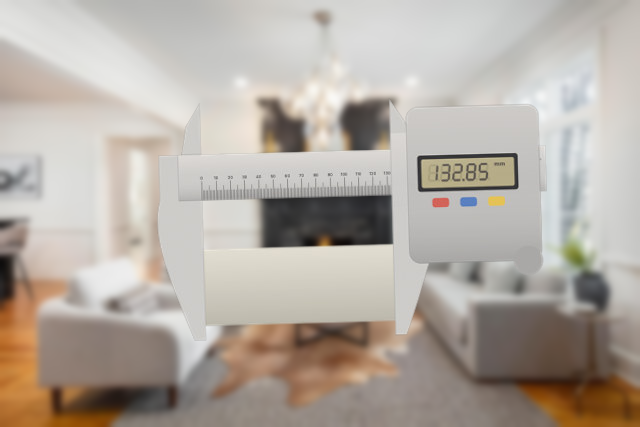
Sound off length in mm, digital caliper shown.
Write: 132.85 mm
